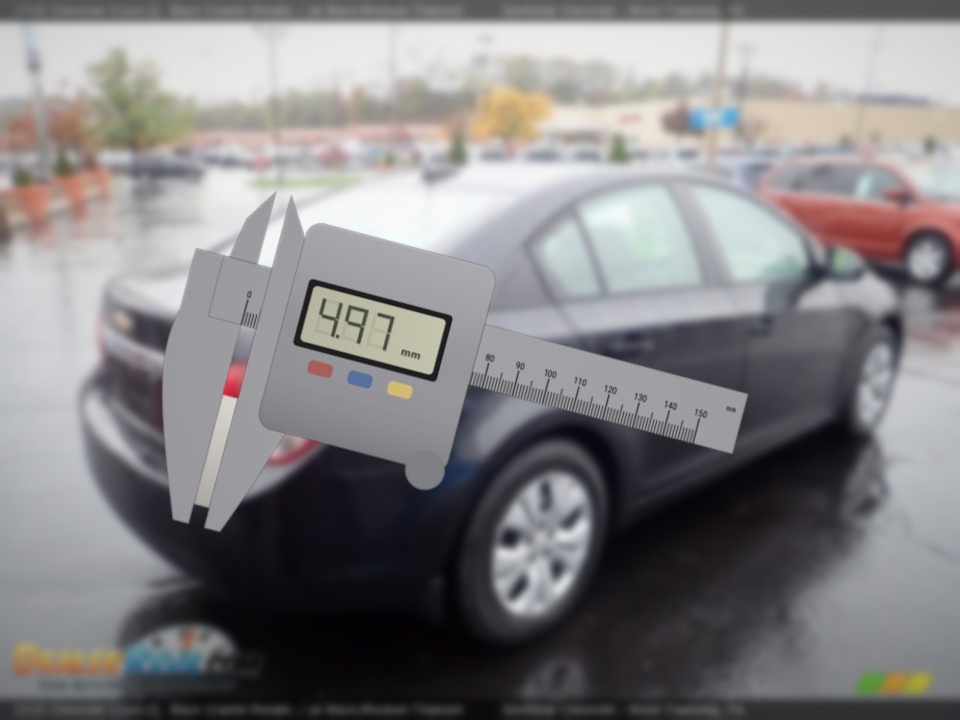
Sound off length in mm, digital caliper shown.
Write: 4.97 mm
